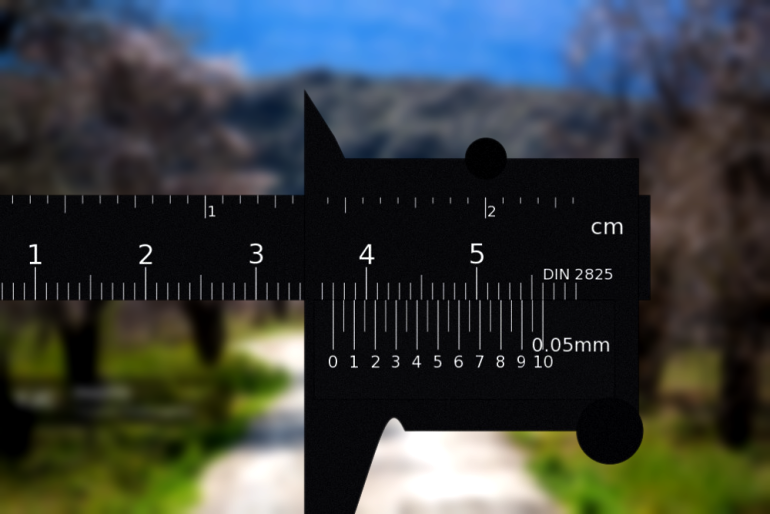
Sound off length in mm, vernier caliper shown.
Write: 37.0 mm
